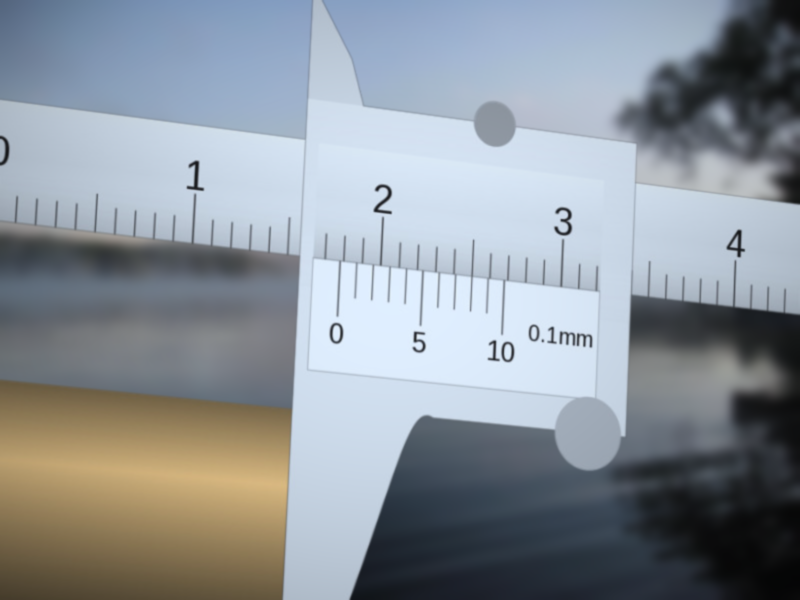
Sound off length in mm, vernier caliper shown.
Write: 17.8 mm
